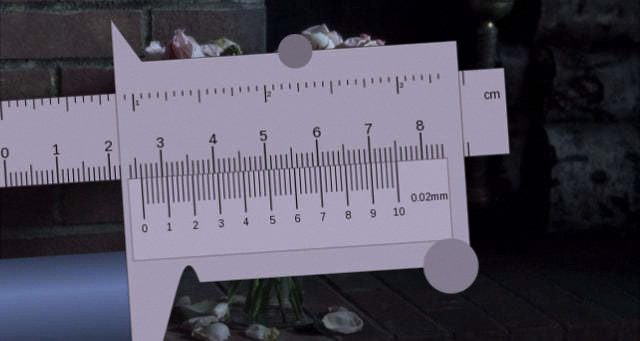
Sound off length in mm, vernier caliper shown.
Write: 26.0 mm
